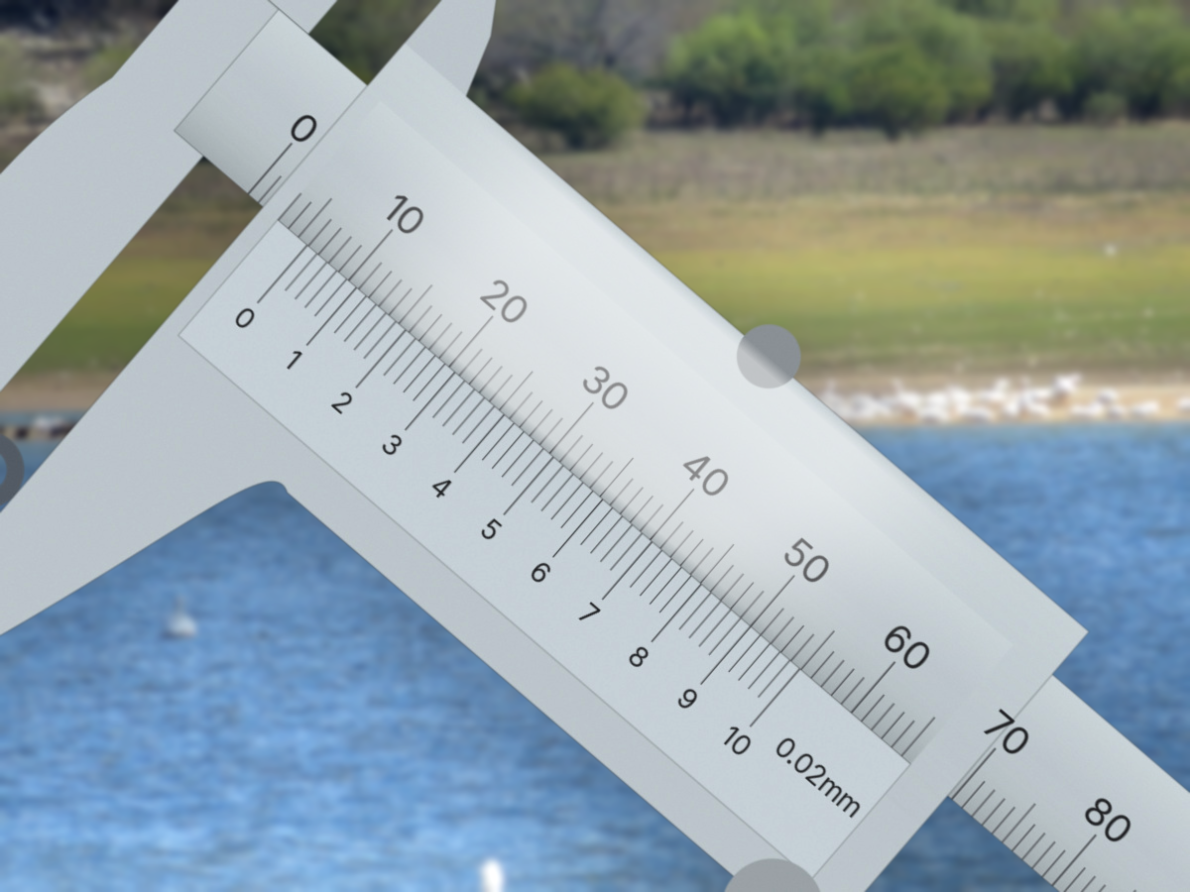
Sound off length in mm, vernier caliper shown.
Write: 5.9 mm
